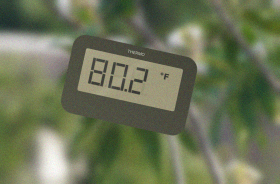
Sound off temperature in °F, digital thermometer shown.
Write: 80.2 °F
